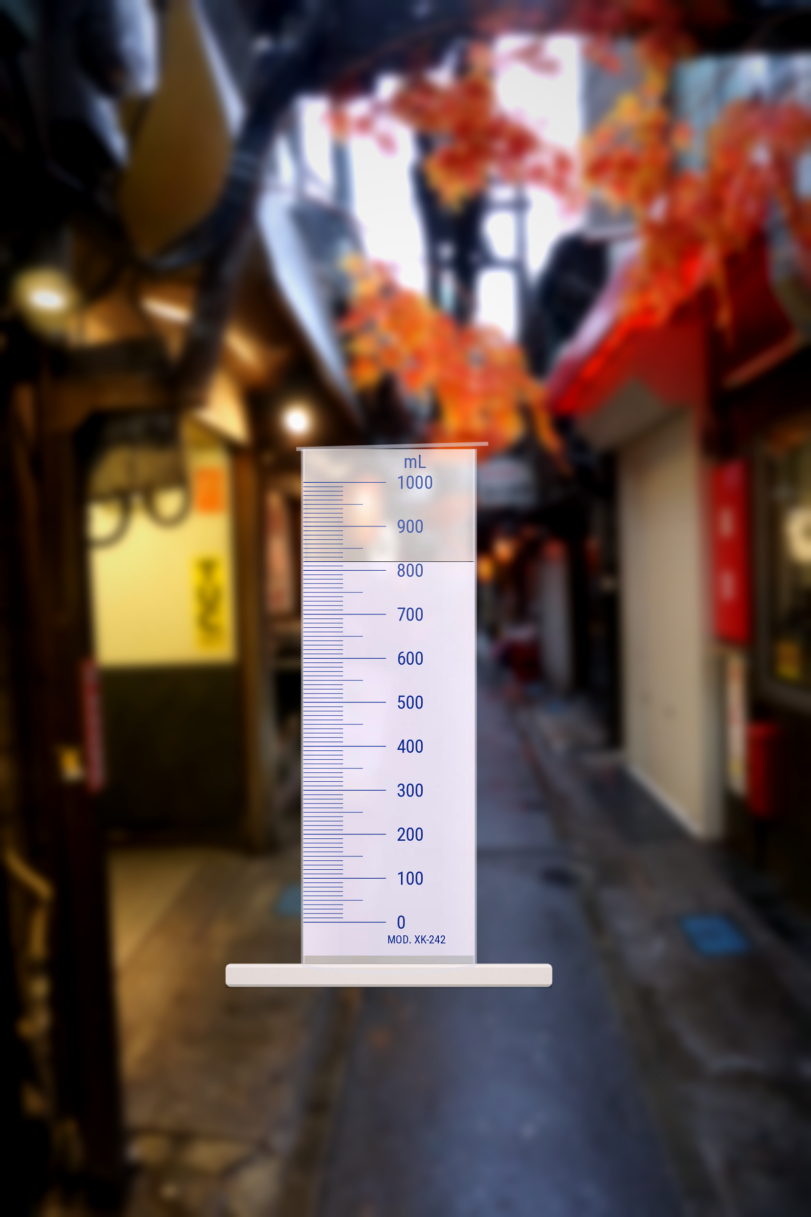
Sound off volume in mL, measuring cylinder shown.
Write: 820 mL
